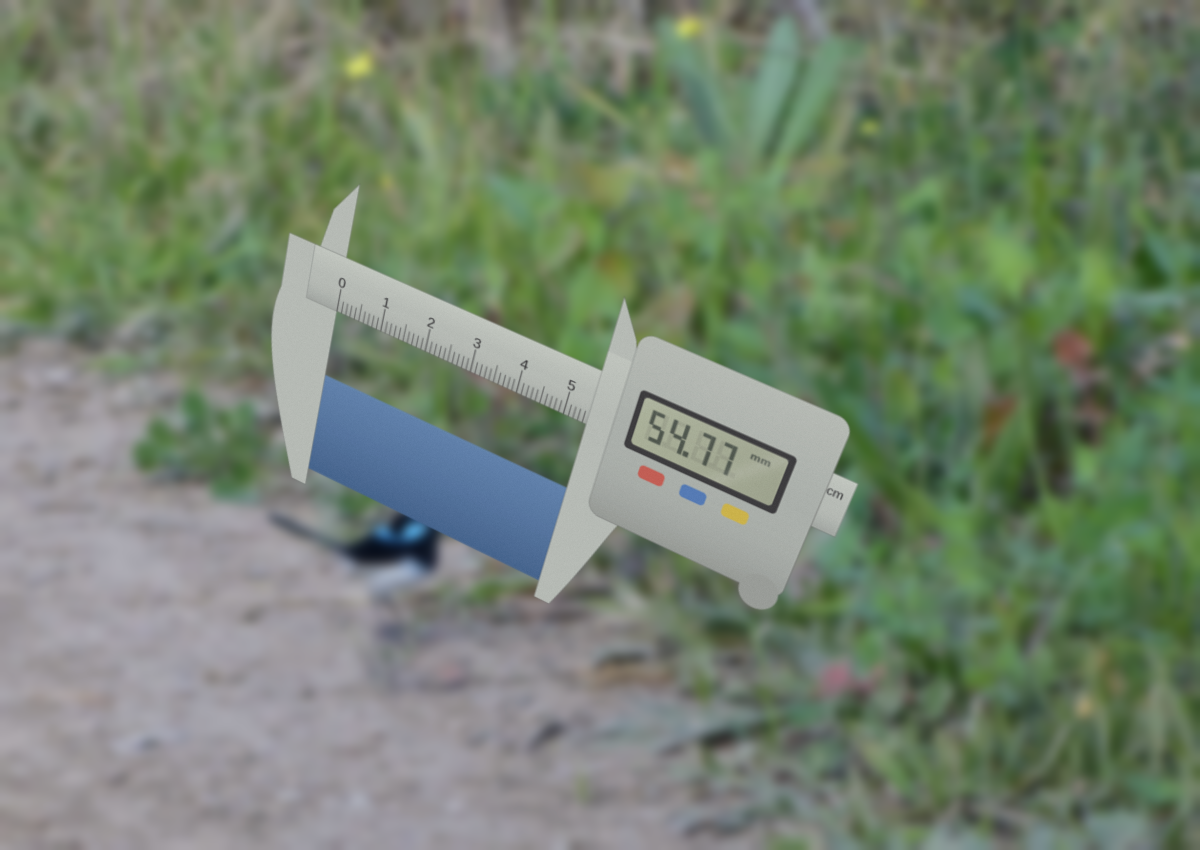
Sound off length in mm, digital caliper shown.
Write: 54.77 mm
